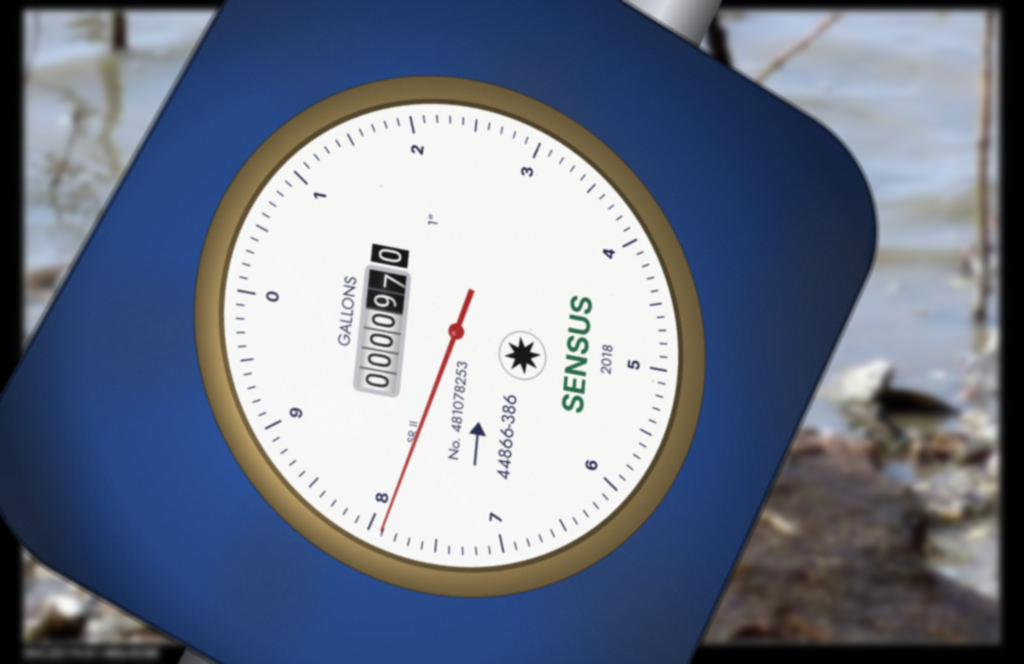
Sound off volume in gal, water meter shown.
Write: 967.9 gal
